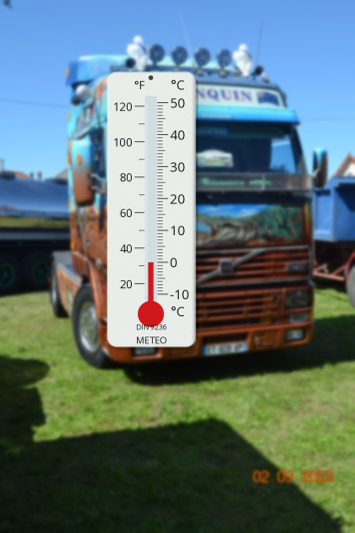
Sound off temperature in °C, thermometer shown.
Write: 0 °C
